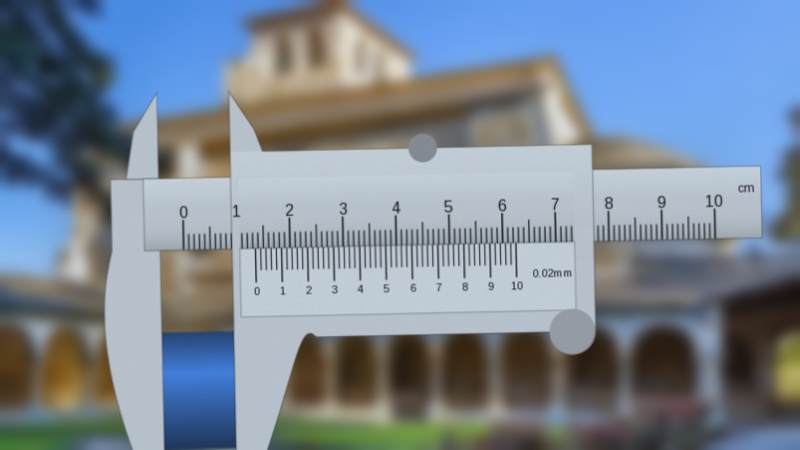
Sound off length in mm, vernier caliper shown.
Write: 13.5 mm
